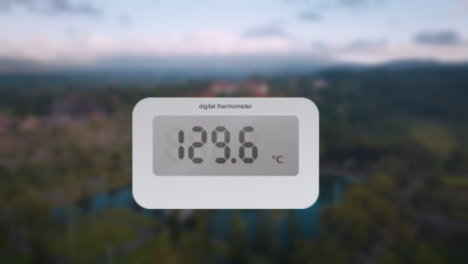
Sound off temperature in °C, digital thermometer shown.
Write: 129.6 °C
